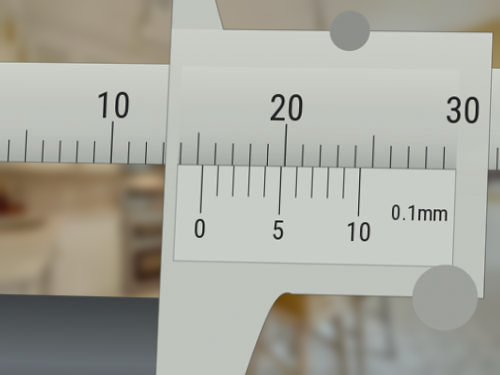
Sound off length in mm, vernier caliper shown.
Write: 15.3 mm
